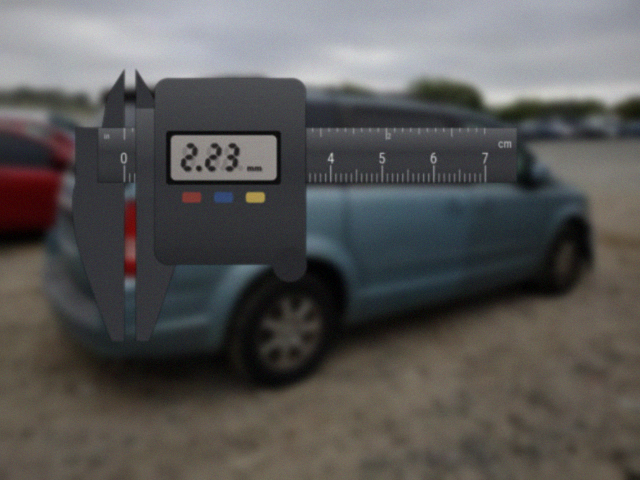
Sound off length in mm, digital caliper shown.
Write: 2.23 mm
